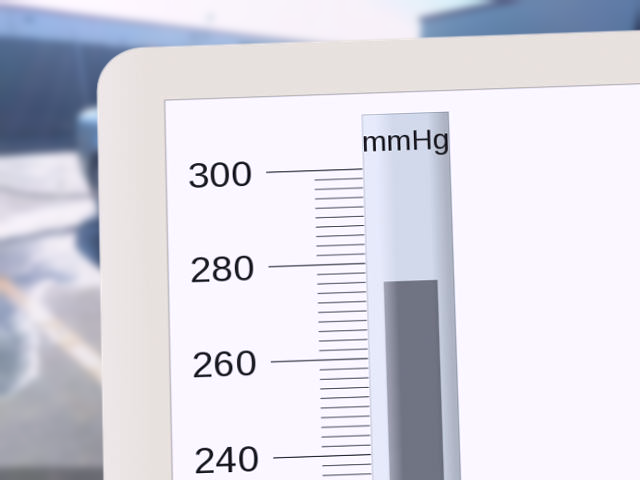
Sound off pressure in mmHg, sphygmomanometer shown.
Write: 276 mmHg
